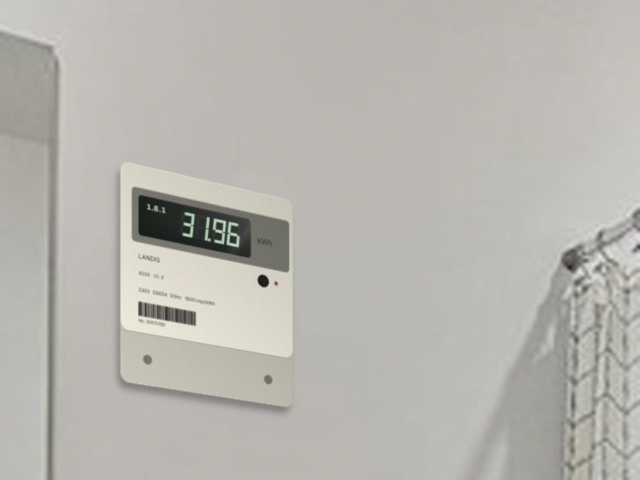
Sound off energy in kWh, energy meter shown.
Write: 31.96 kWh
